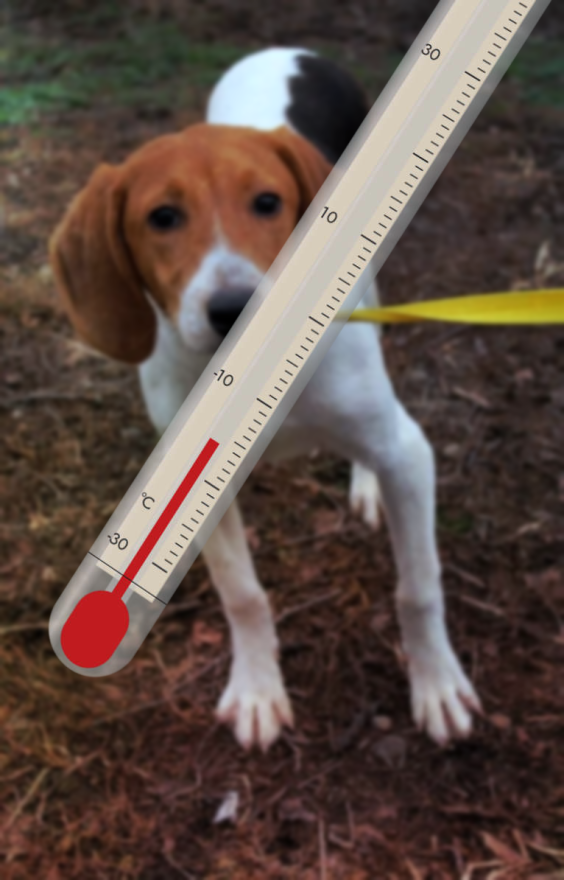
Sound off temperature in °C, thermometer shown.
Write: -16 °C
